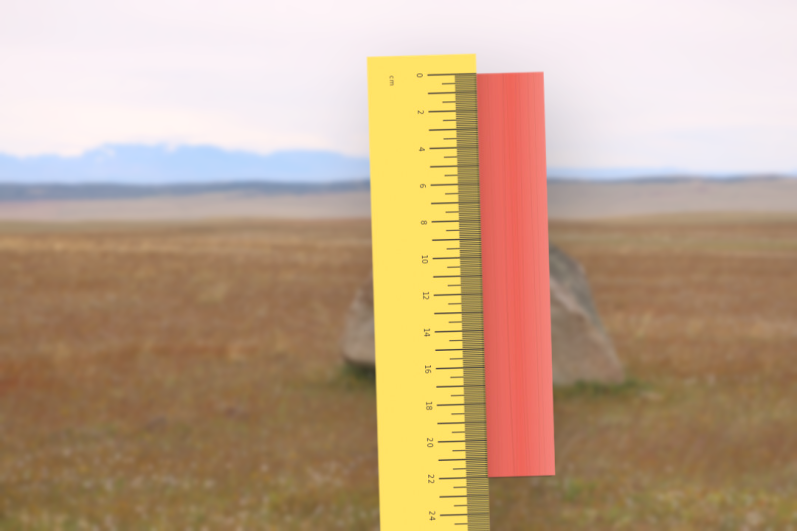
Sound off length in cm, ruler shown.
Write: 22 cm
